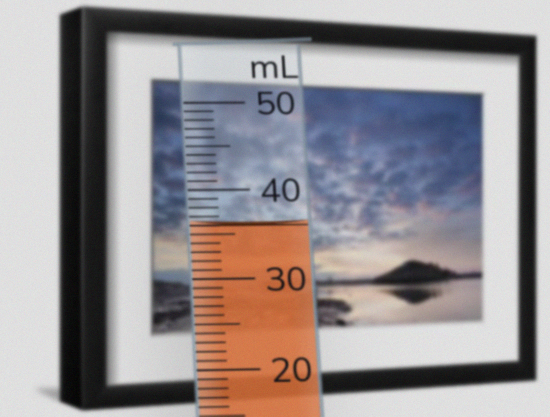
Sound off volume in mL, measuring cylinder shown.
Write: 36 mL
